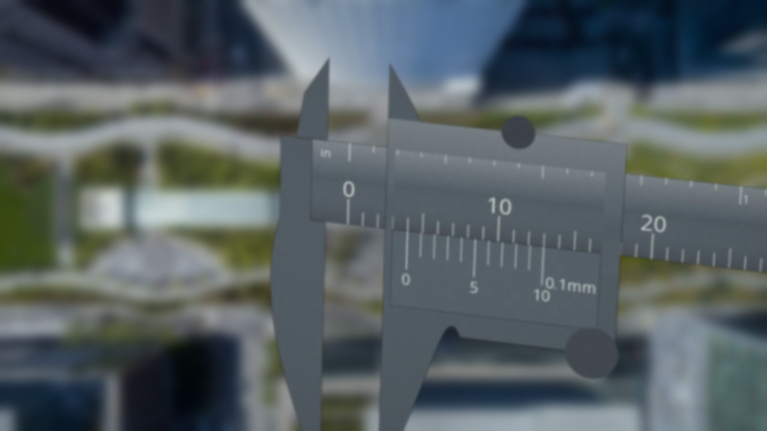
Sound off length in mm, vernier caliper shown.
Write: 4.0 mm
